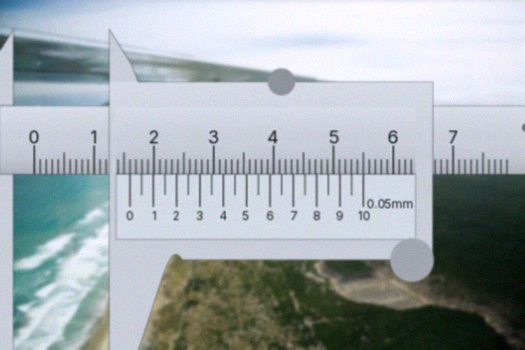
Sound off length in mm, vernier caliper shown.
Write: 16.0 mm
